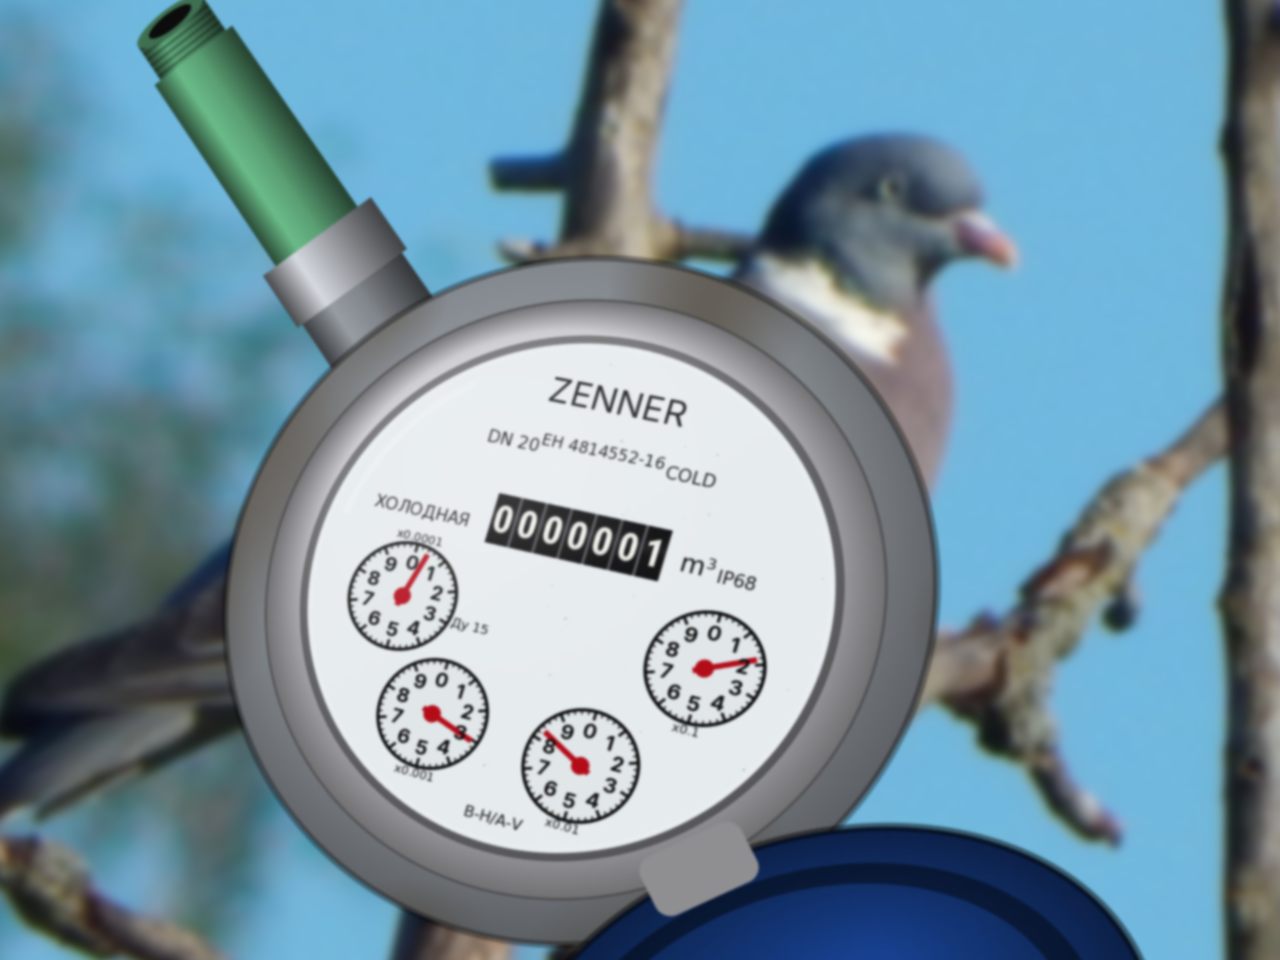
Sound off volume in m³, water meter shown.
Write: 1.1830 m³
